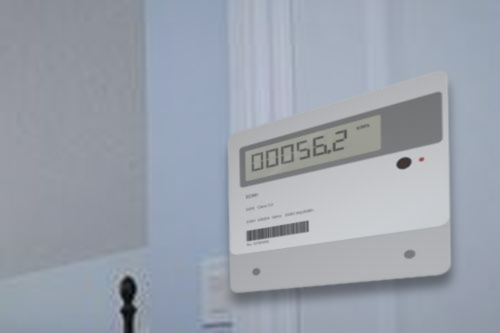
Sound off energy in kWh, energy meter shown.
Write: 56.2 kWh
